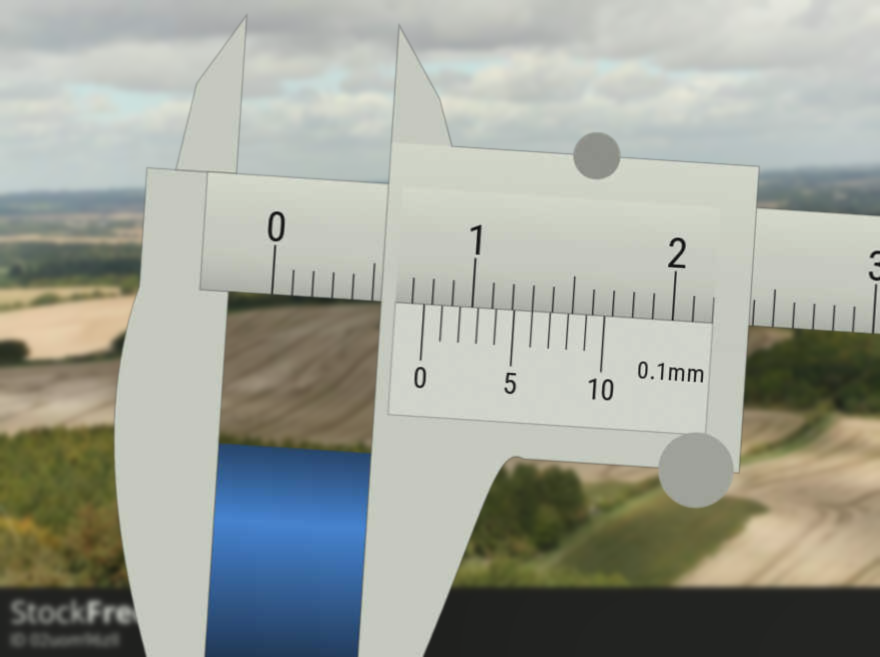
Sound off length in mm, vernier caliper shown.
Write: 7.6 mm
